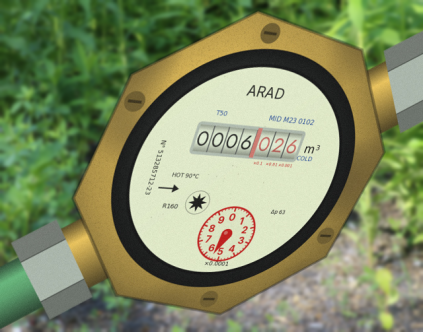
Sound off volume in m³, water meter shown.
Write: 6.0265 m³
